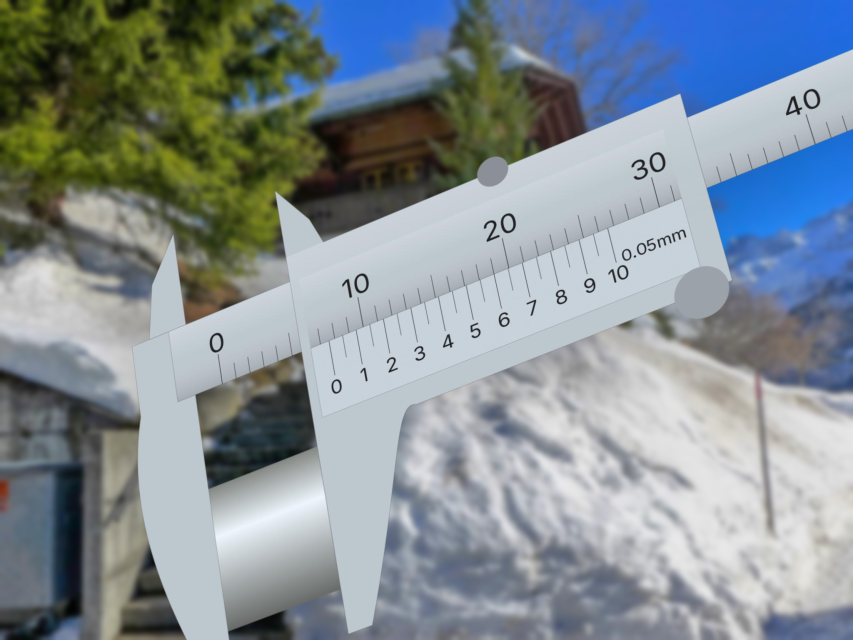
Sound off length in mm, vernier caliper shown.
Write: 7.6 mm
